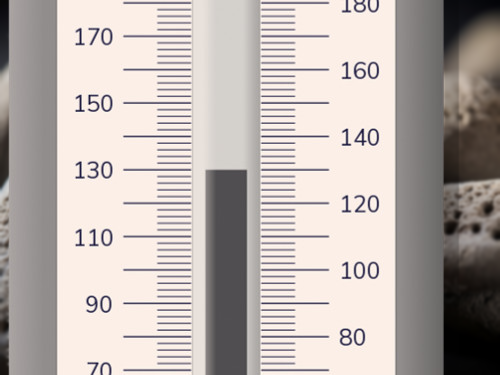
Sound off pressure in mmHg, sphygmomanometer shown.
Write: 130 mmHg
